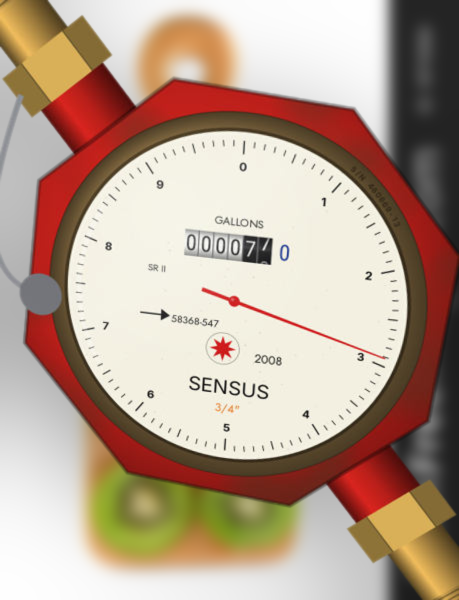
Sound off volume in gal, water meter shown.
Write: 772.9 gal
